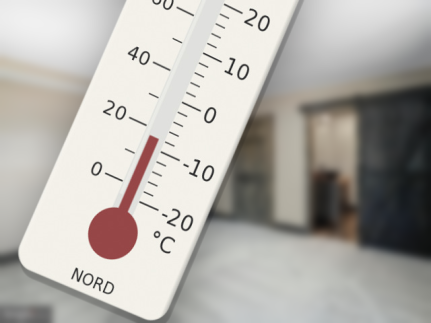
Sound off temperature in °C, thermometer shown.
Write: -8 °C
